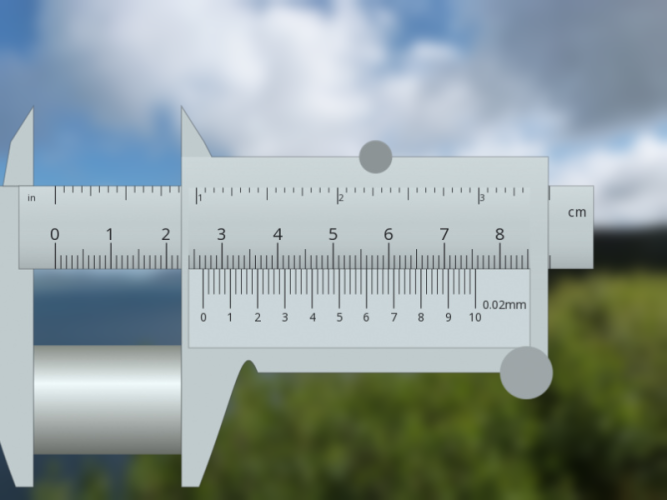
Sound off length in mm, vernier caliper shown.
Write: 26.6 mm
